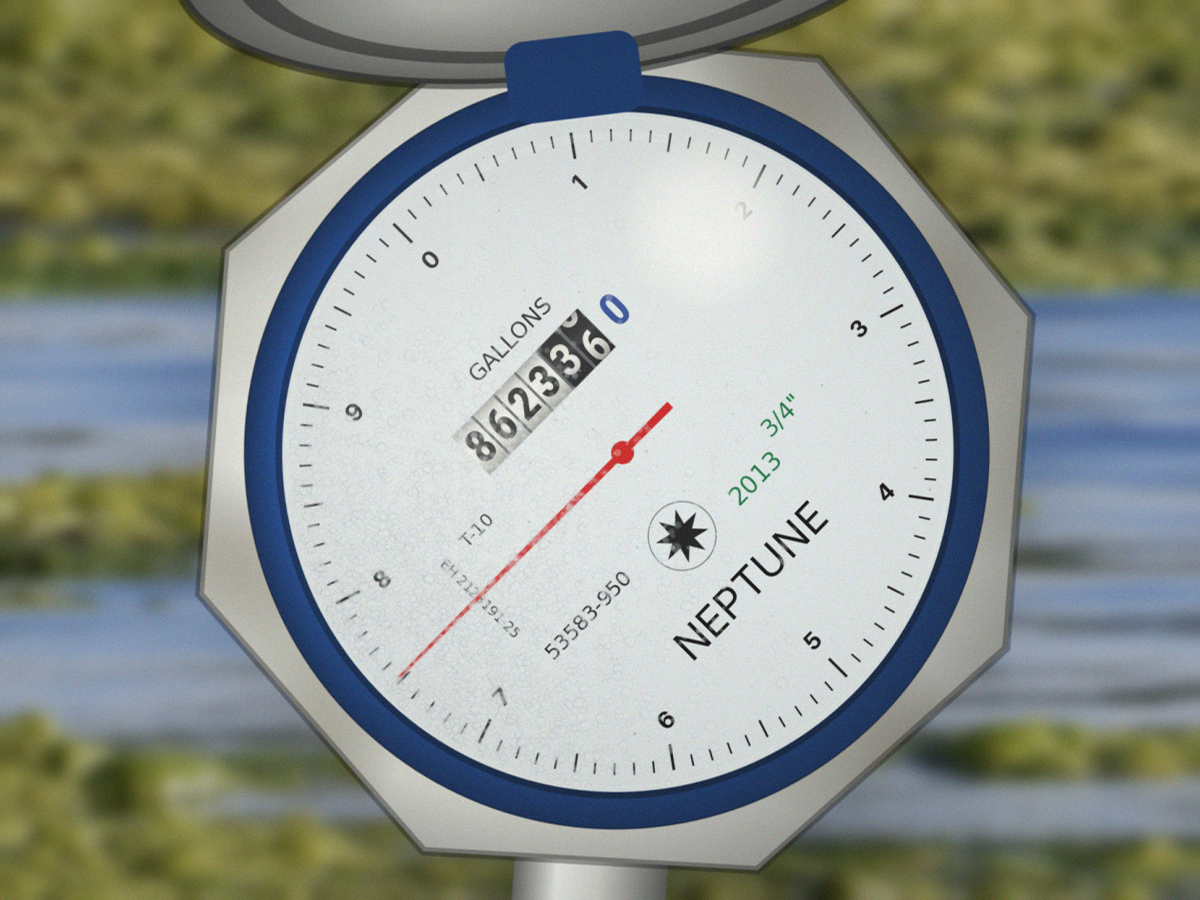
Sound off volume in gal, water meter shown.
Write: 8623357.5 gal
